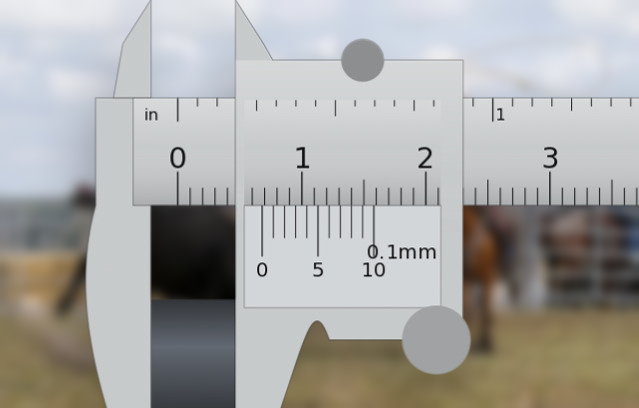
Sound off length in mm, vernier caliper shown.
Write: 6.8 mm
